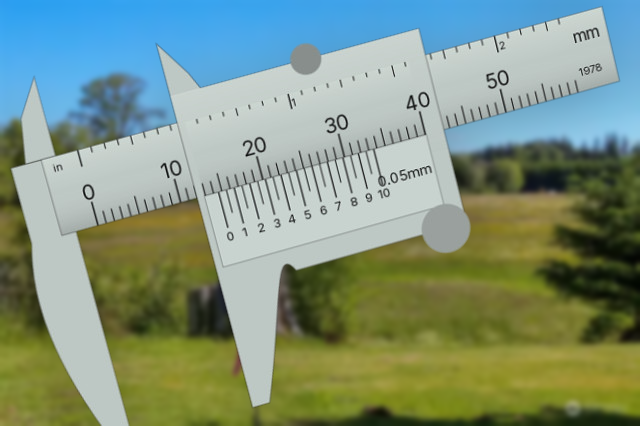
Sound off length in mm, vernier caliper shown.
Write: 14.6 mm
